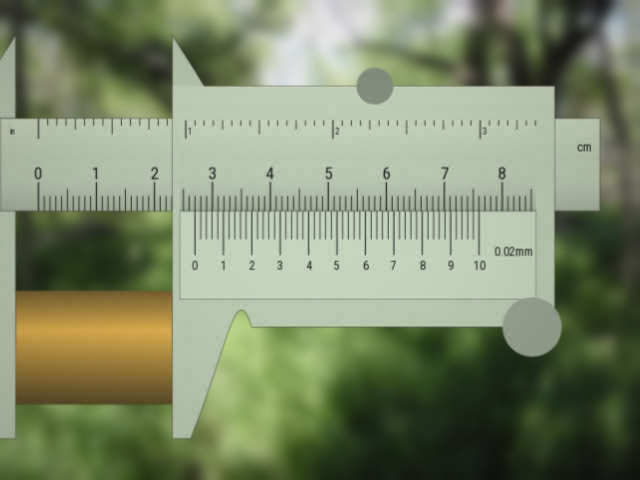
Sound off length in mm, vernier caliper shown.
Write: 27.0 mm
